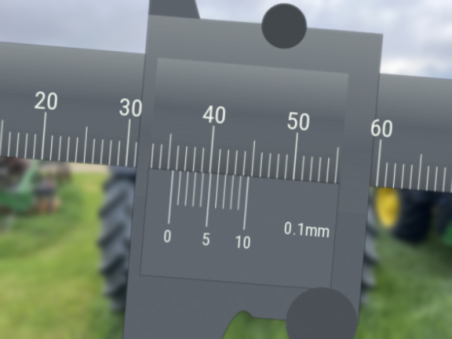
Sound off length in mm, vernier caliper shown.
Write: 35.6 mm
